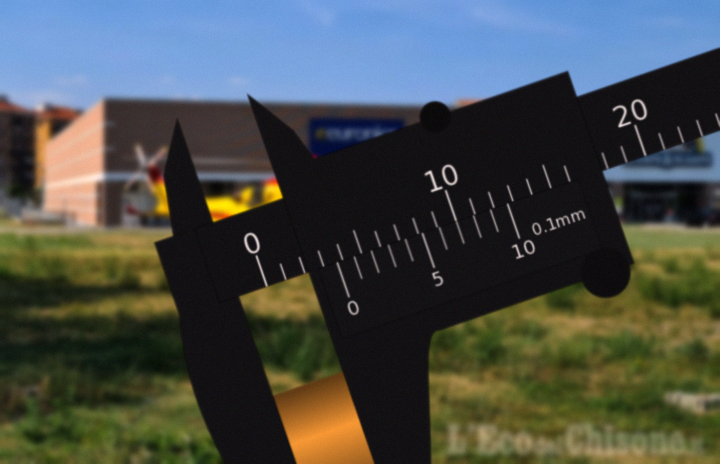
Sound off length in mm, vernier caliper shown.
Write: 3.7 mm
